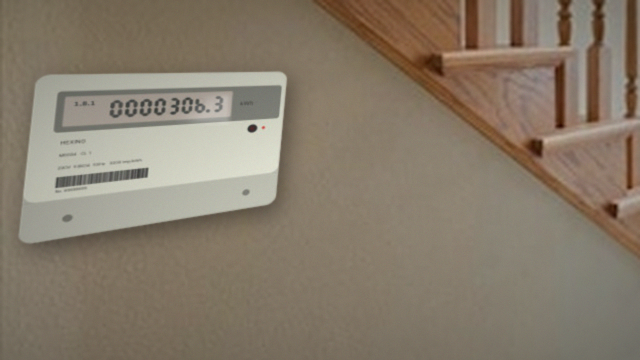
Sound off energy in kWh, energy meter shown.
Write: 306.3 kWh
